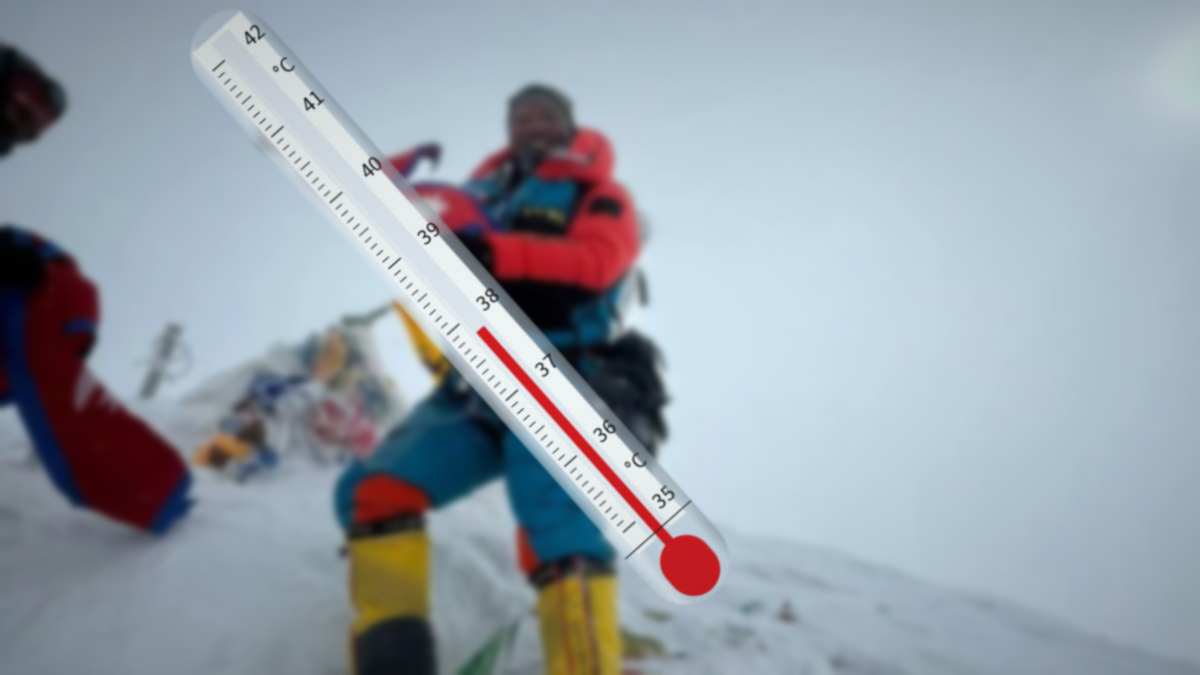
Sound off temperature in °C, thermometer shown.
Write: 37.8 °C
